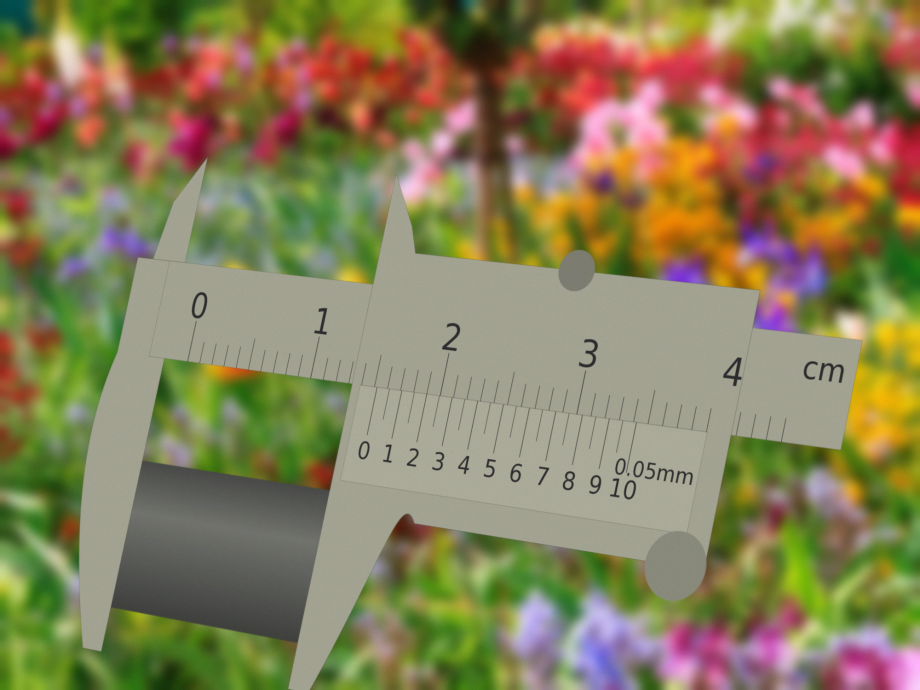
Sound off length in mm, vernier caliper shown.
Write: 15.2 mm
